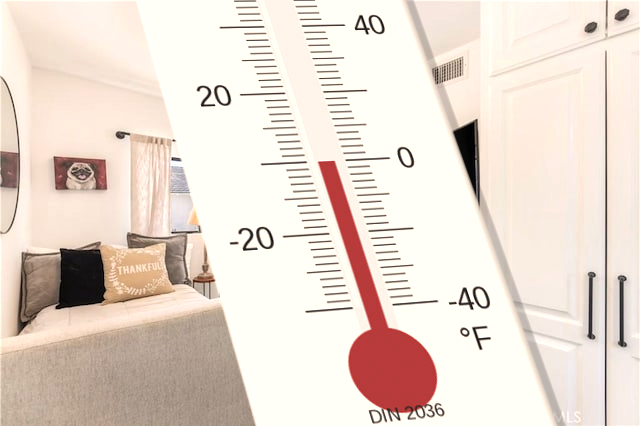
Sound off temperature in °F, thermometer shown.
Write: 0 °F
